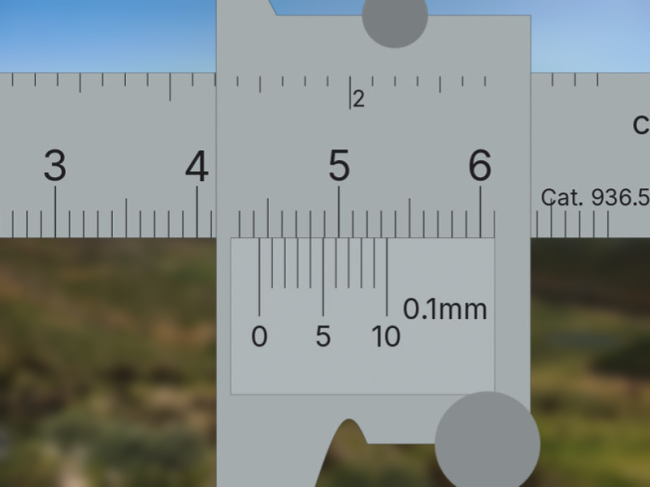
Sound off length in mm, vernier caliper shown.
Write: 44.4 mm
